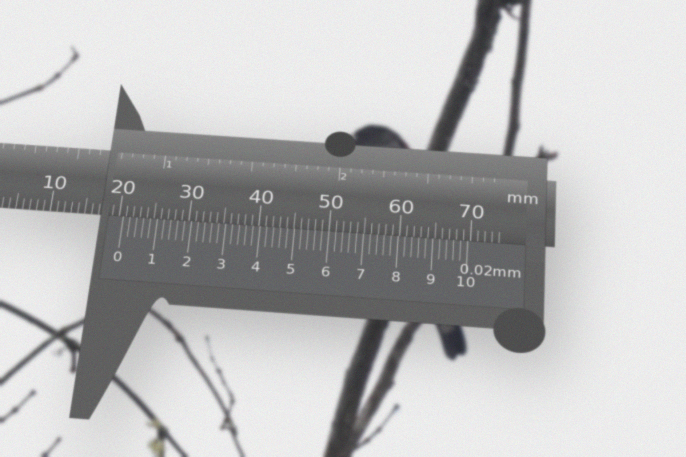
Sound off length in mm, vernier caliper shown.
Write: 20.6 mm
